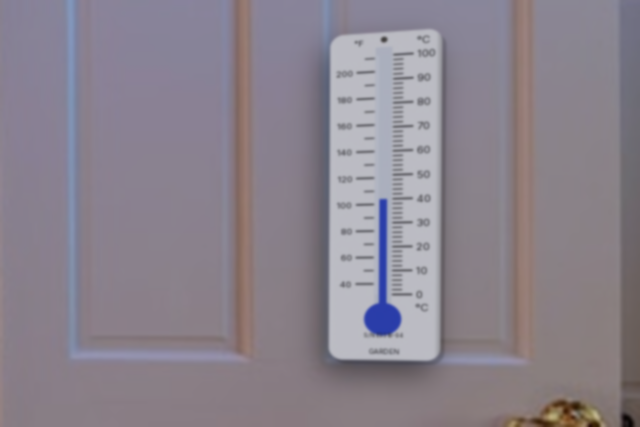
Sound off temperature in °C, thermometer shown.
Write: 40 °C
